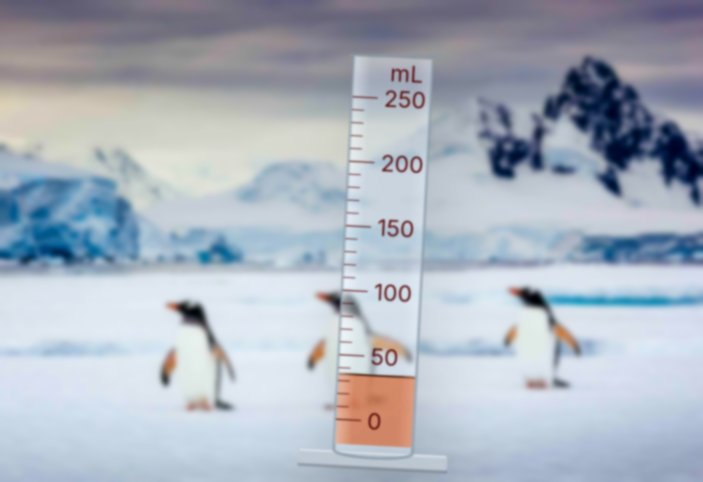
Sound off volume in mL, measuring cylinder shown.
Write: 35 mL
